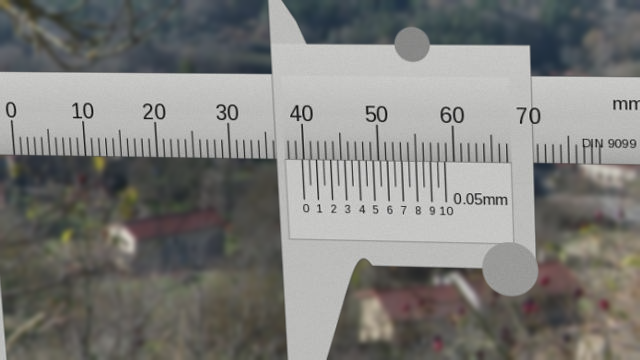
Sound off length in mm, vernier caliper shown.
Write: 39.8 mm
